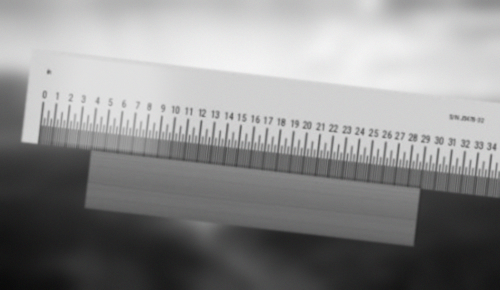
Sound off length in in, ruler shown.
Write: 25 in
